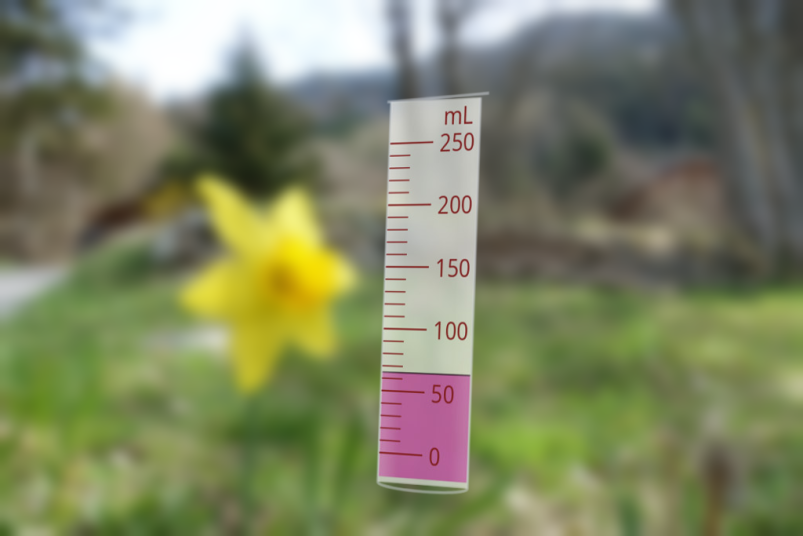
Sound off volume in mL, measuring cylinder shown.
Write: 65 mL
